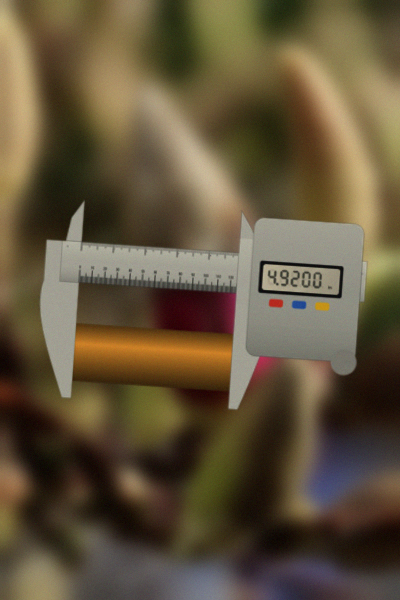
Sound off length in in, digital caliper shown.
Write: 4.9200 in
